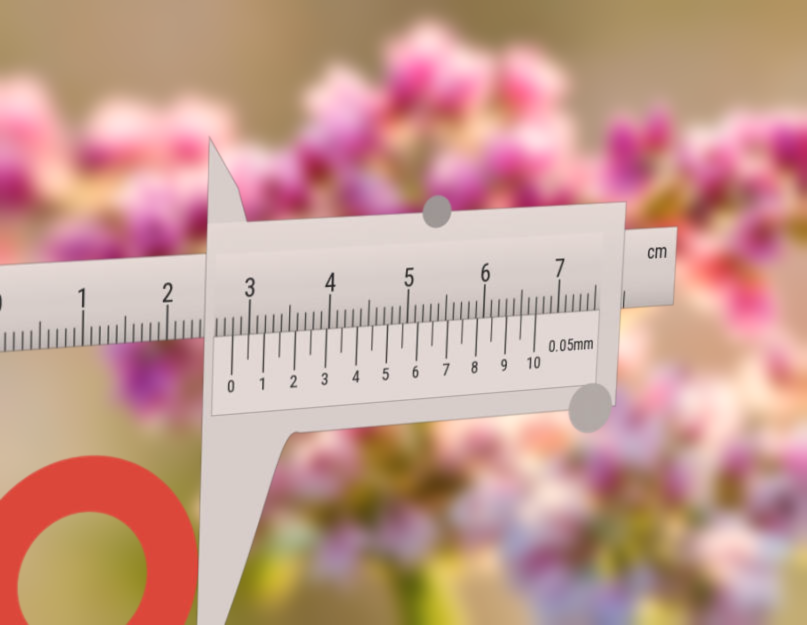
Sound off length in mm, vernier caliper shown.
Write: 28.0 mm
